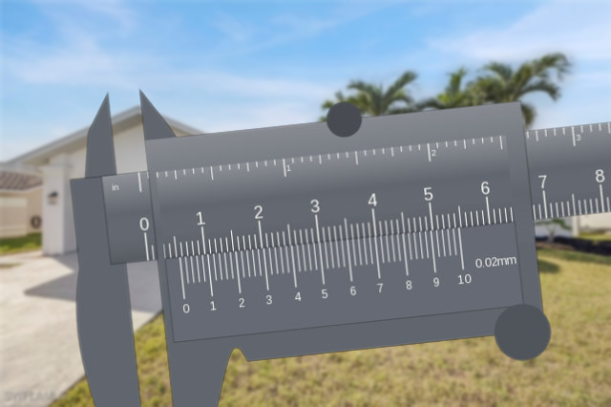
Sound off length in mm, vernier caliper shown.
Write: 5.6 mm
